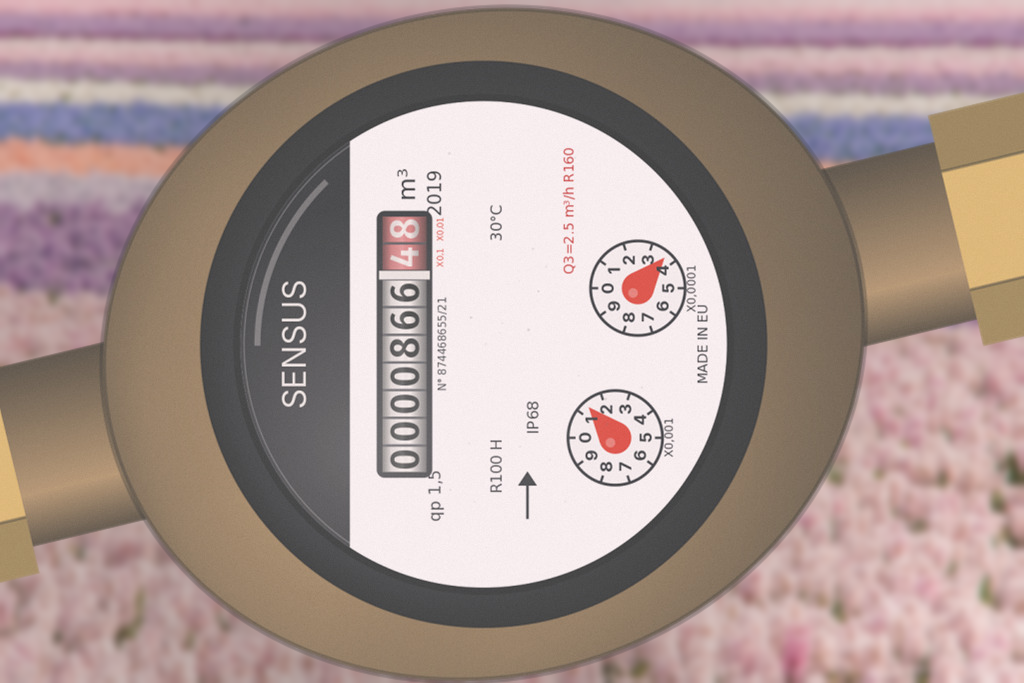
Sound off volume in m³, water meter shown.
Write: 866.4813 m³
